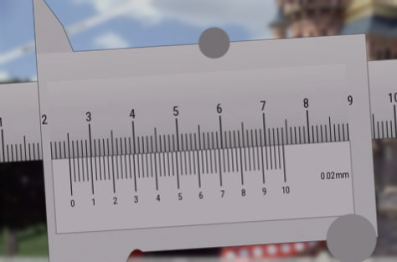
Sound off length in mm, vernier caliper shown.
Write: 25.0 mm
